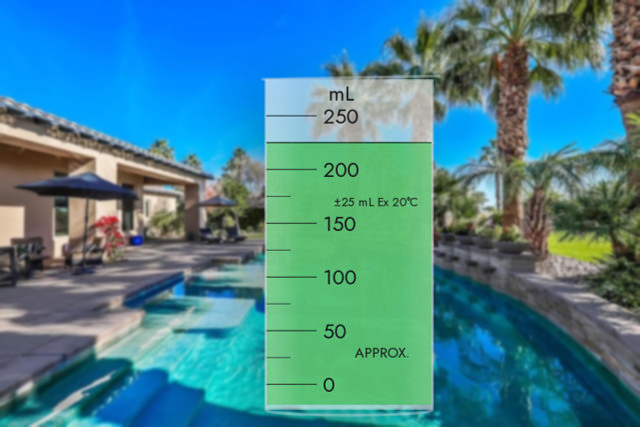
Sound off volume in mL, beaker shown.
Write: 225 mL
